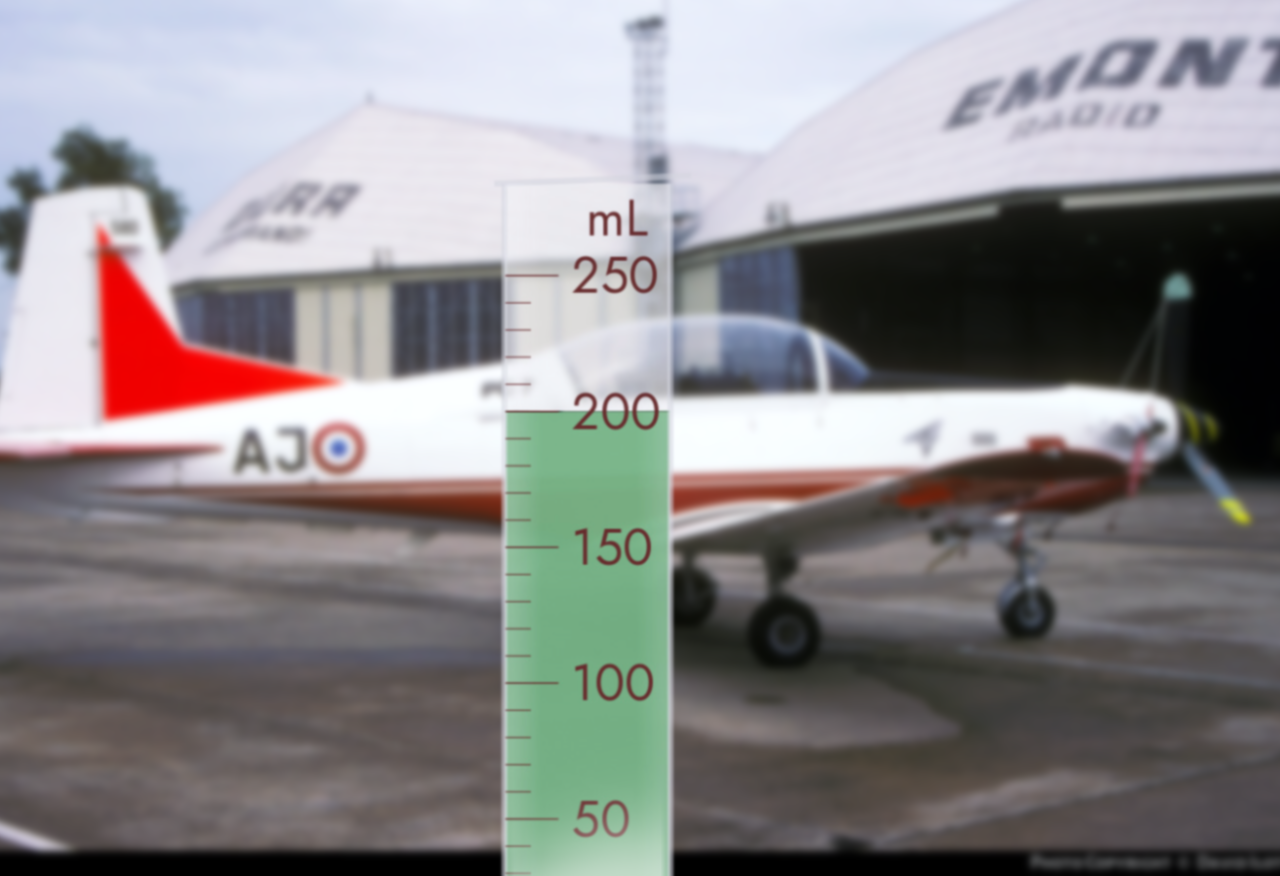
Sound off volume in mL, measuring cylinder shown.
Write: 200 mL
